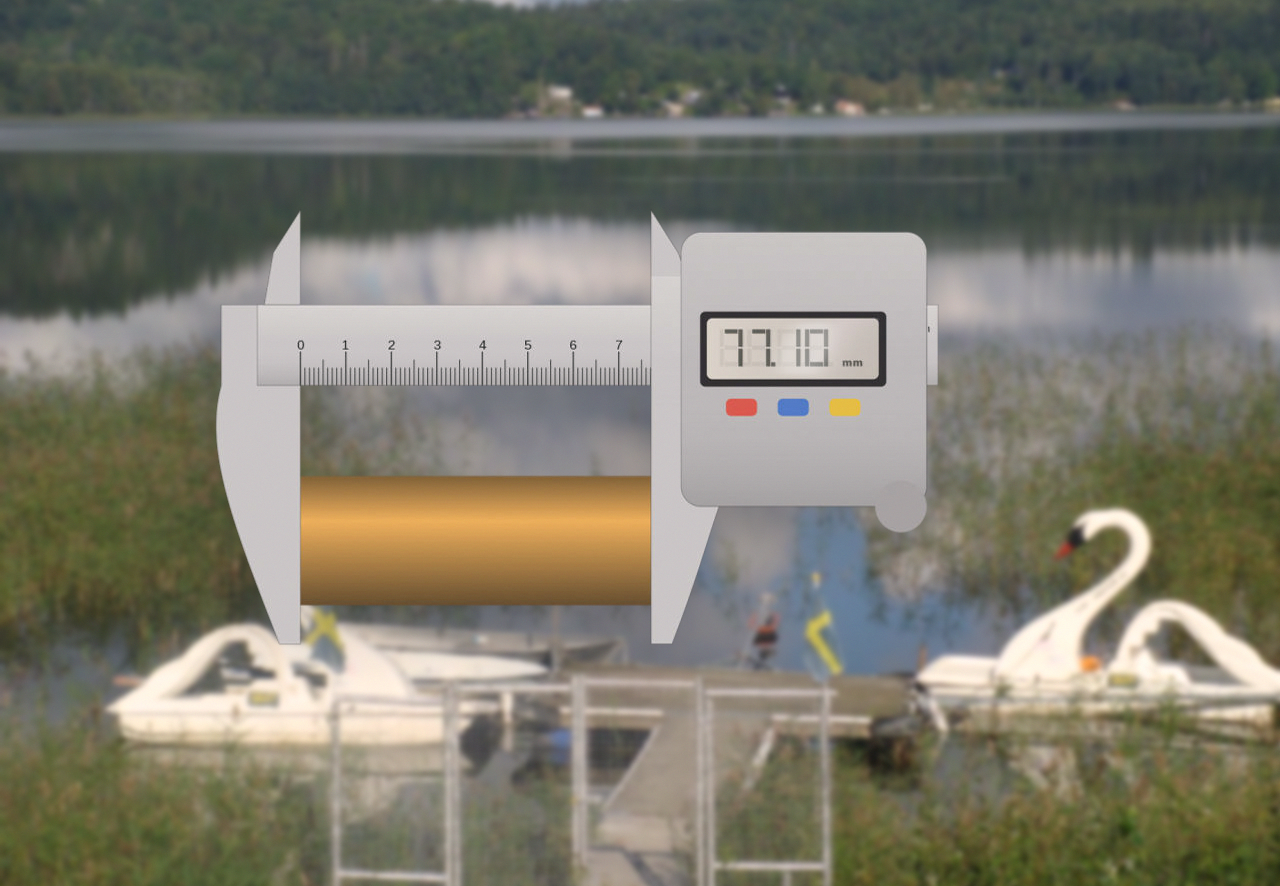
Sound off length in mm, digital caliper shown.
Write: 77.10 mm
